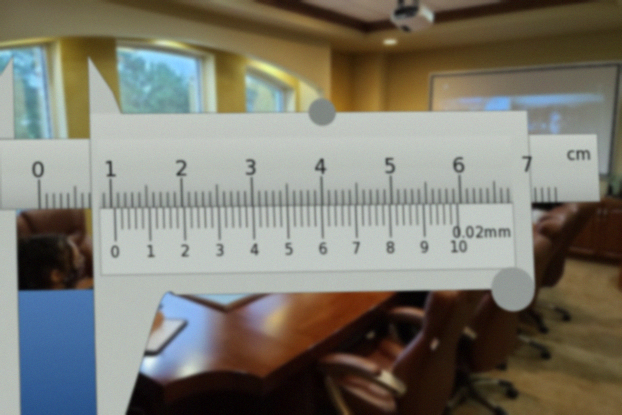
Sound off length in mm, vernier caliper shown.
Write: 10.5 mm
